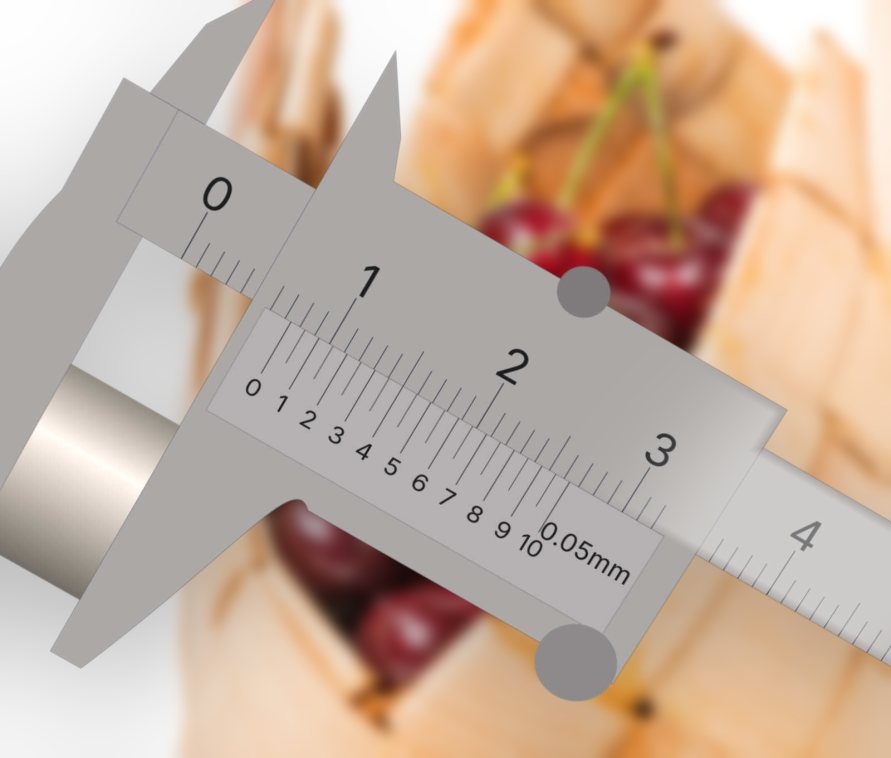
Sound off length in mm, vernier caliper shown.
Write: 7.4 mm
